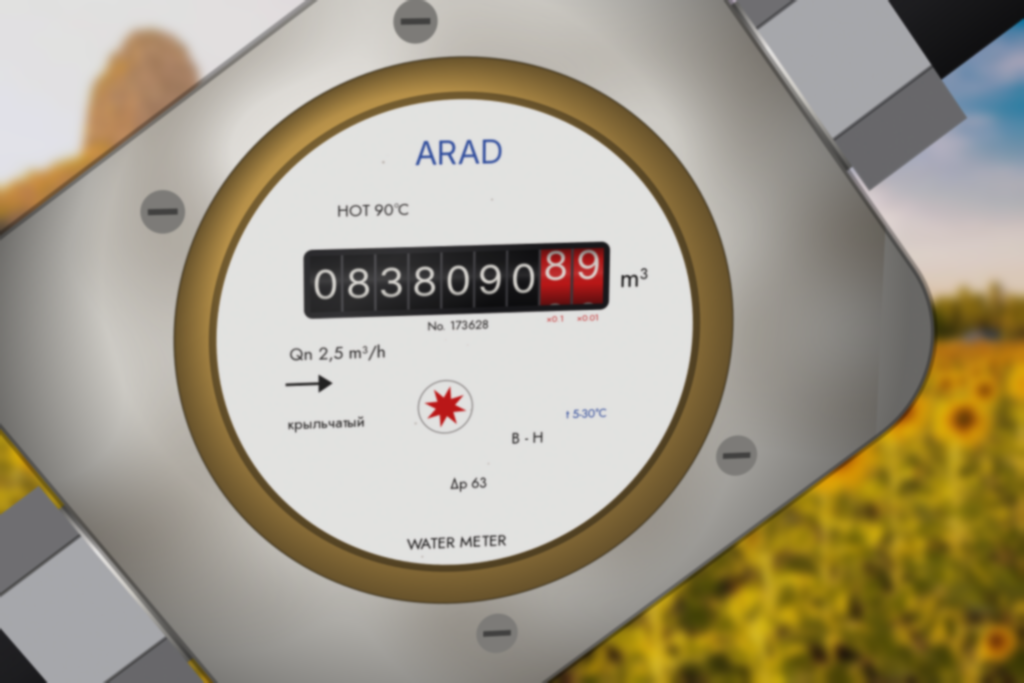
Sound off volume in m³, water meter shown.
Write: 838090.89 m³
